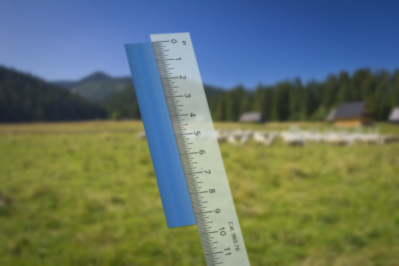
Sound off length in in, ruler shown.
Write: 9.5 in
